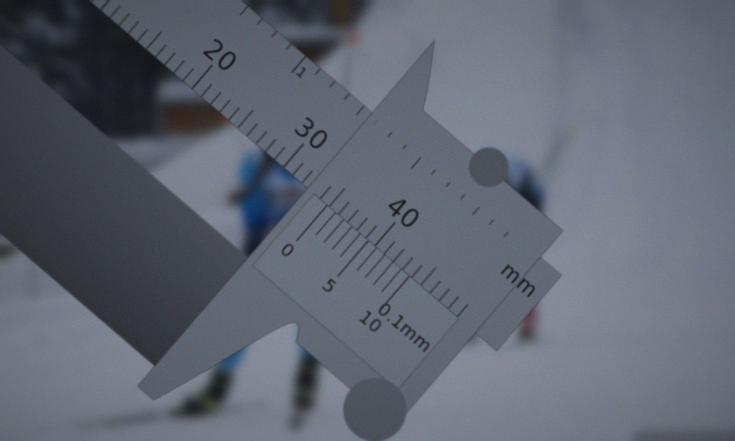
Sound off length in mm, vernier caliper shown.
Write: 34.8 mm
